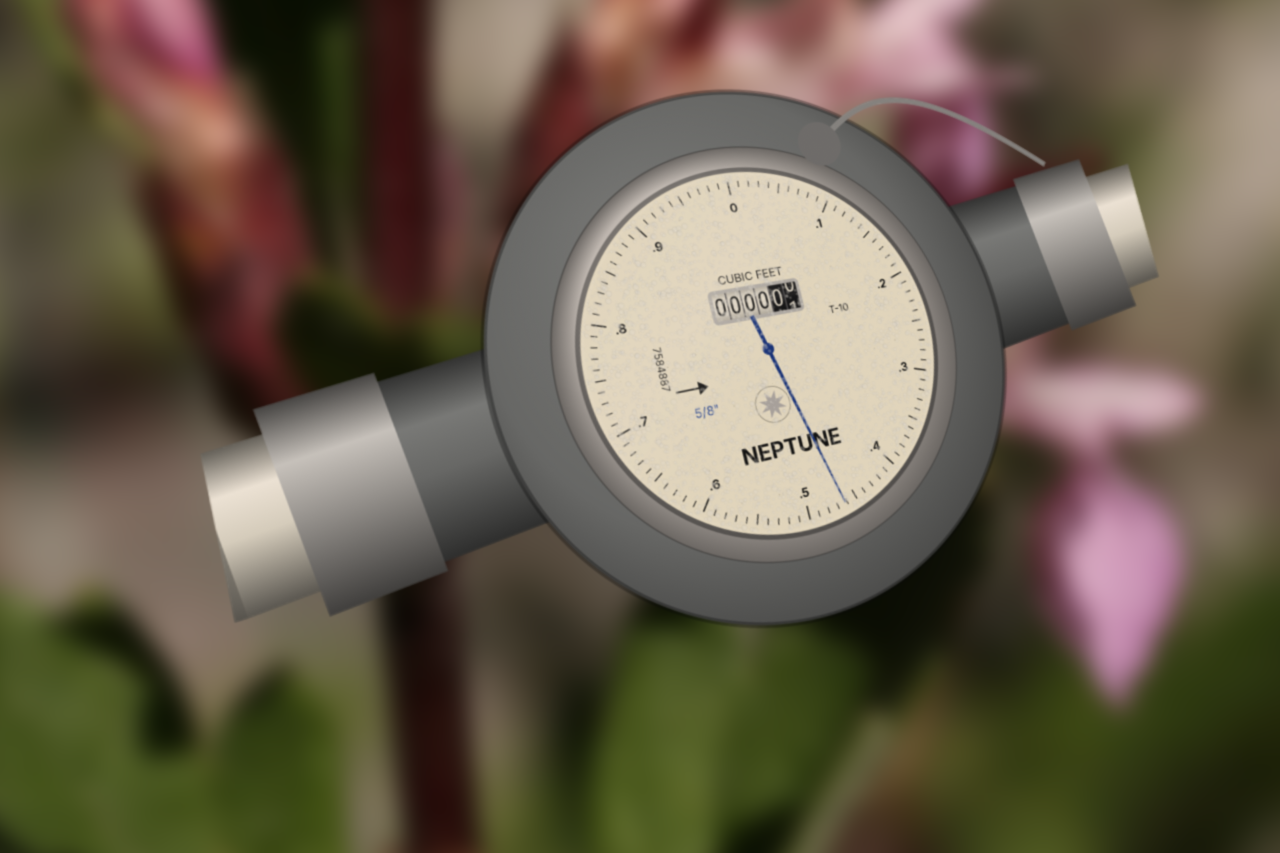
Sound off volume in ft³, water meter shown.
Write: 0.46 ft³
